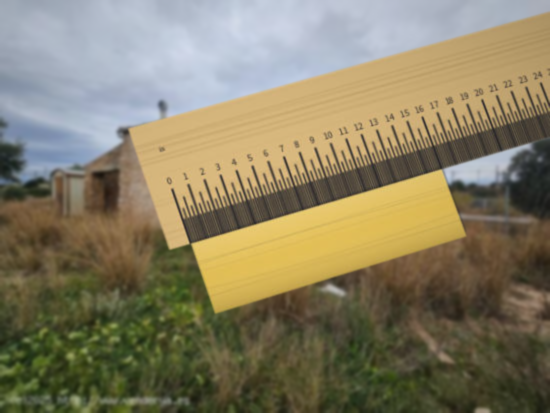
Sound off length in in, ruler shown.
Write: 16 in
